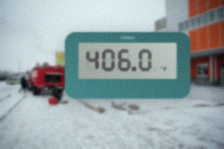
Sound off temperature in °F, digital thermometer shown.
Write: 406.0 °F
